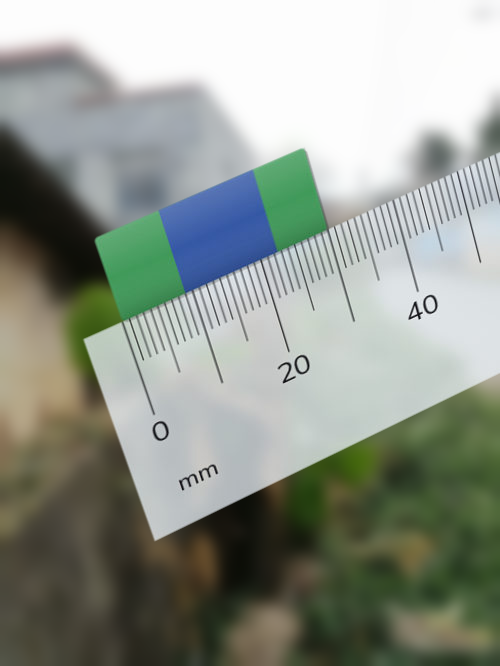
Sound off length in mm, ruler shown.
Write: 30 mm
